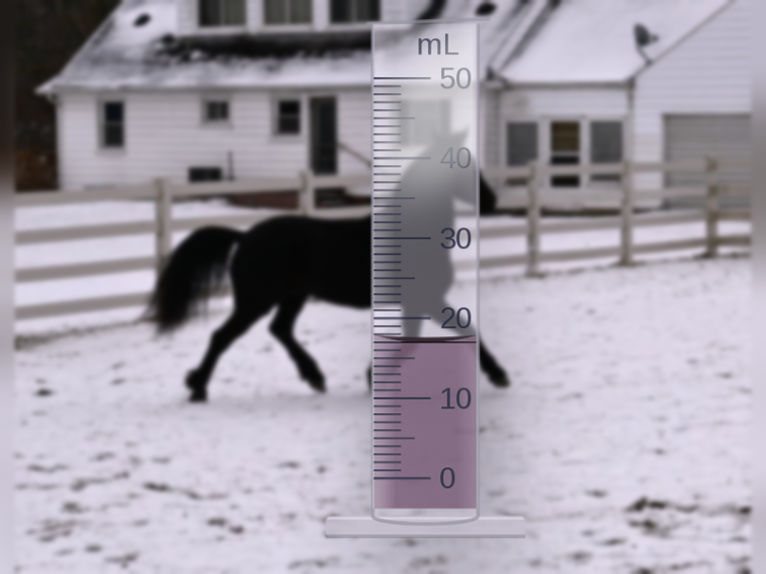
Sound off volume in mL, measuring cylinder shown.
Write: 17 mL
